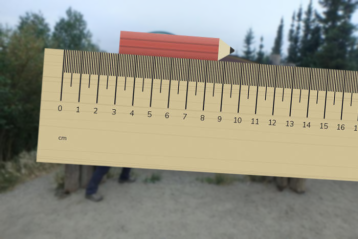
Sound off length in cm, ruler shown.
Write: 6.5 cm
